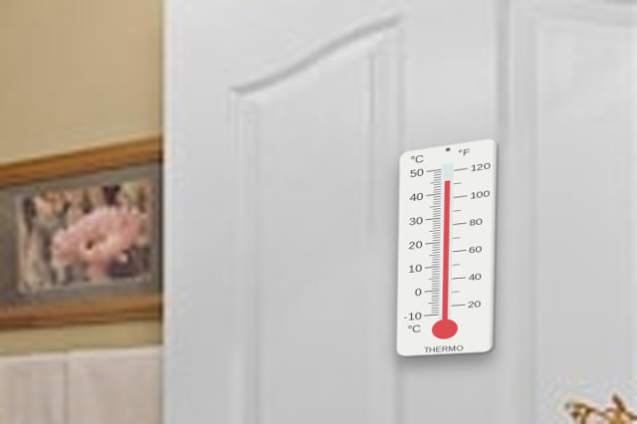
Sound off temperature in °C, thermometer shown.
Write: 45 °C
